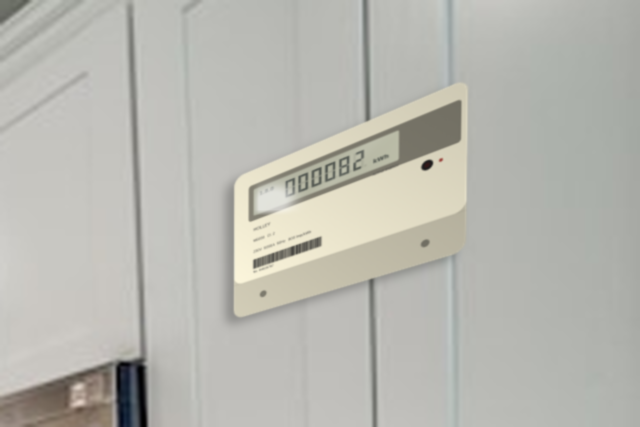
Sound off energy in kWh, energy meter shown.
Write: 82 kWh
